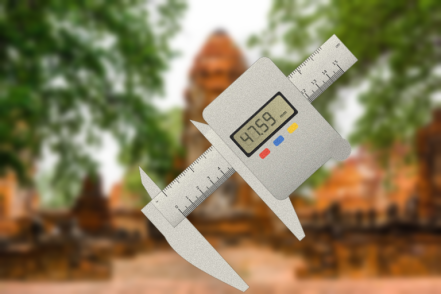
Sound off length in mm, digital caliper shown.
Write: 47.59 mm
